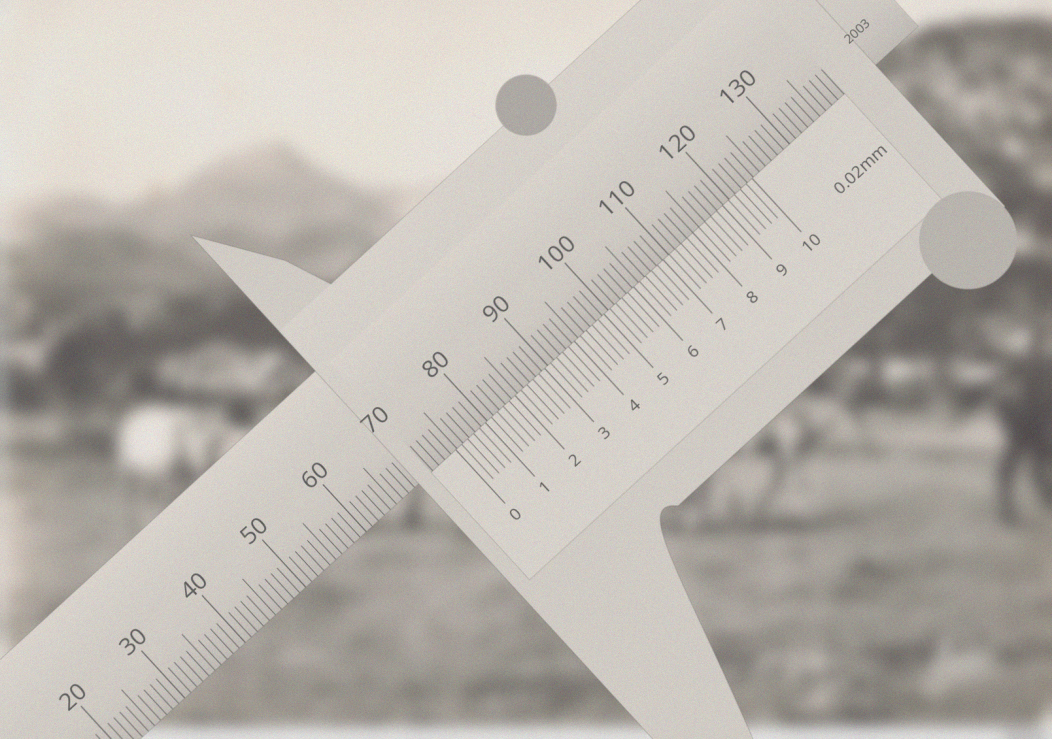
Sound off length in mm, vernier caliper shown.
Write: 74.8 mm
